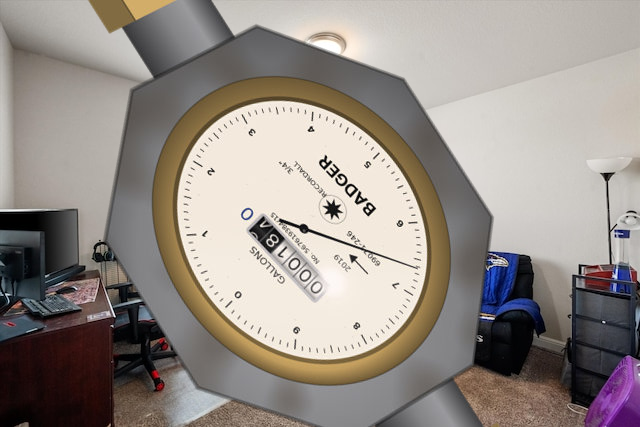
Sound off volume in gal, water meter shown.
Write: 1836.6 gal
